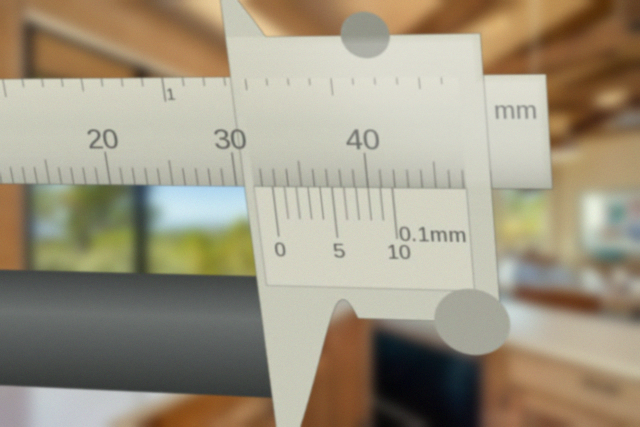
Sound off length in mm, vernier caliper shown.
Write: 32.8 mm
